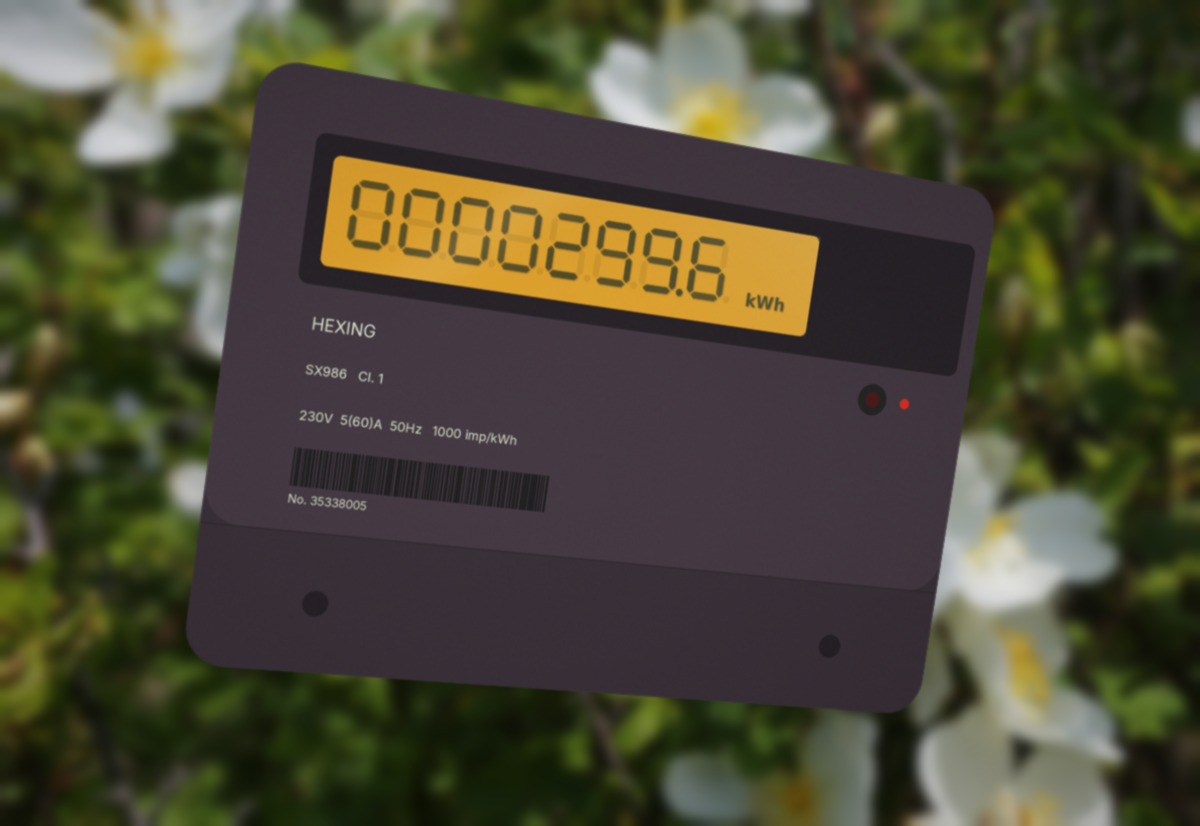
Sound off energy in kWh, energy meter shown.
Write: 299.6 kWh
